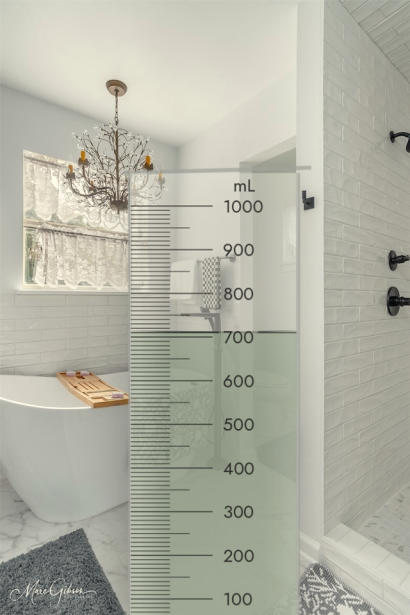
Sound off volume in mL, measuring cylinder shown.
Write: 710 mL
